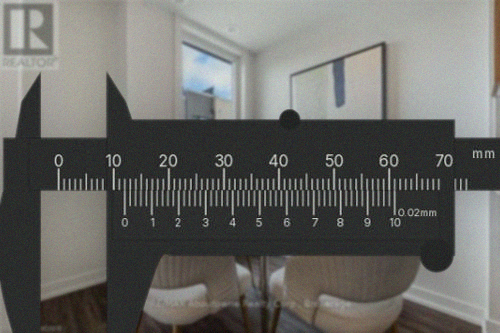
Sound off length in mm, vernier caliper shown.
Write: 12.0 mm
